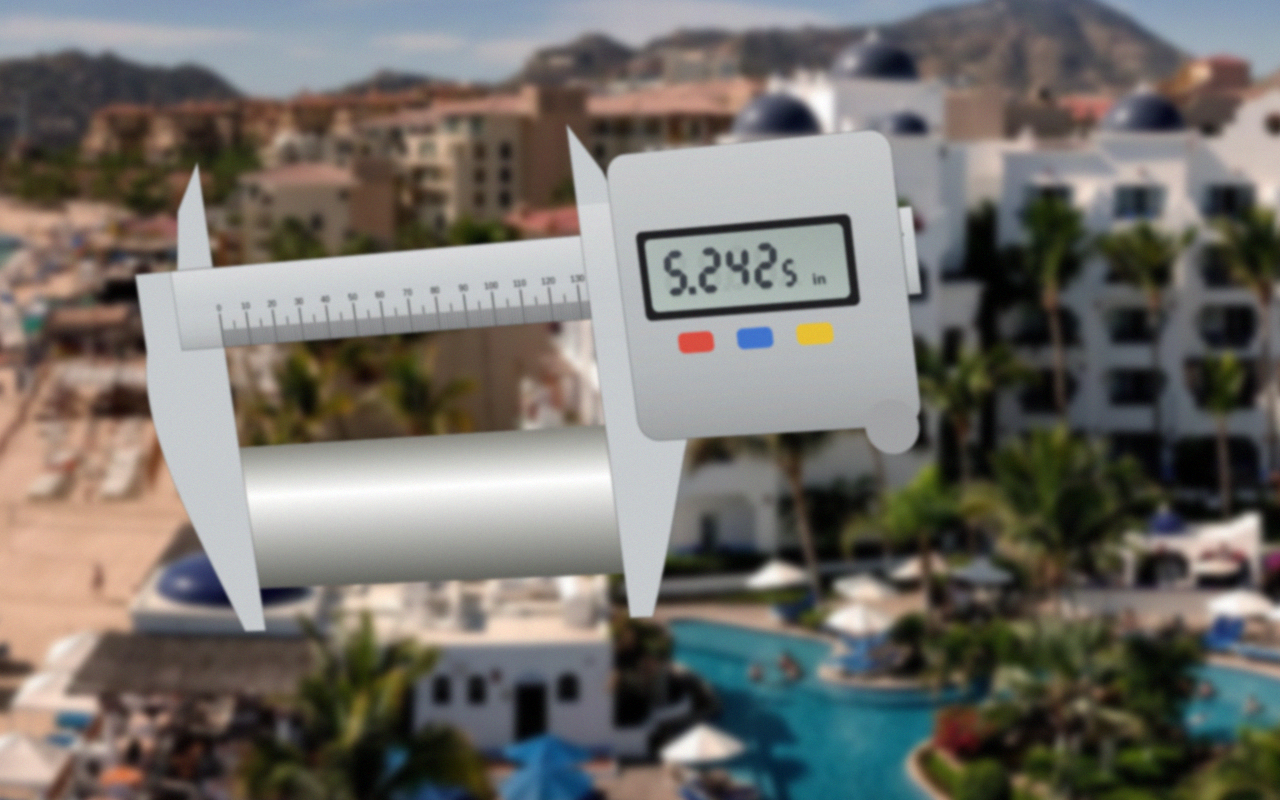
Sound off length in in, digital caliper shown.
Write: 5.2425 in
